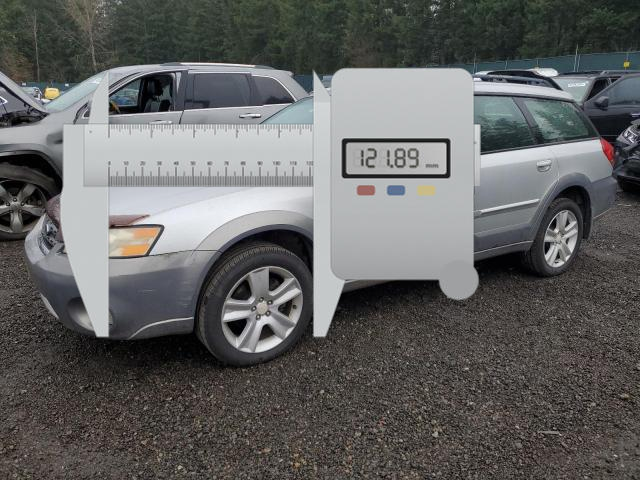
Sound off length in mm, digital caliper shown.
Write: 121.89 mm
